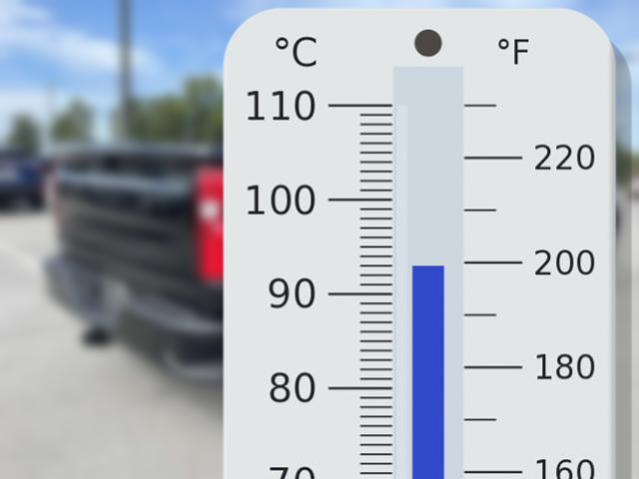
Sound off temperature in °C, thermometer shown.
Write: 93 °C
